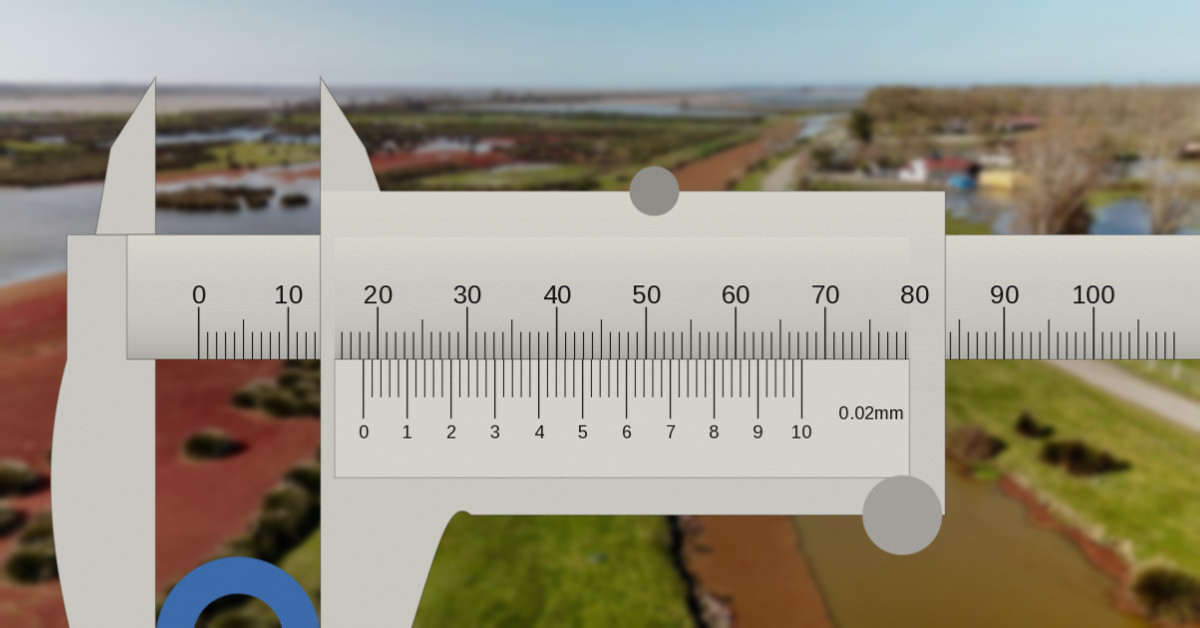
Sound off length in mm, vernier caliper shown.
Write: 18.4 mm
